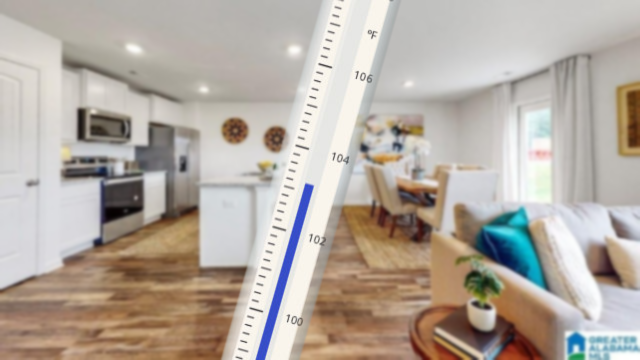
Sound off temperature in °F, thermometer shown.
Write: 103.2 °F
